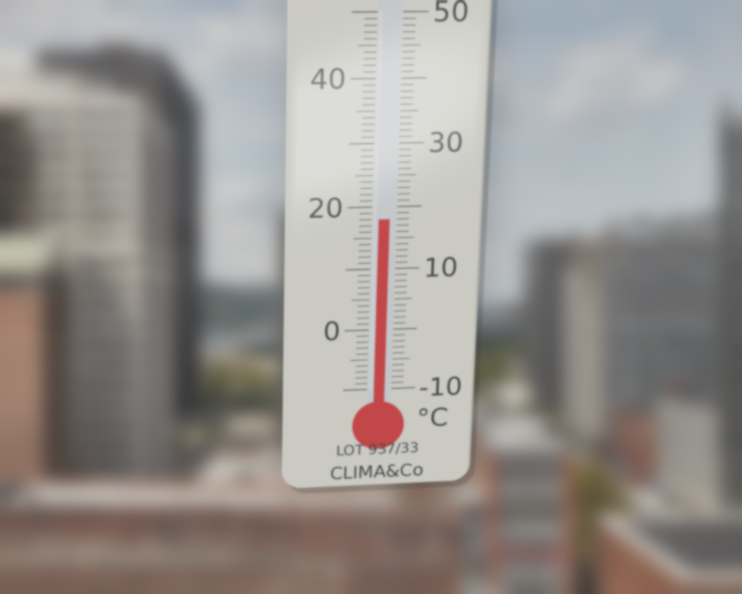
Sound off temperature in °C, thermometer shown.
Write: 18 °C
